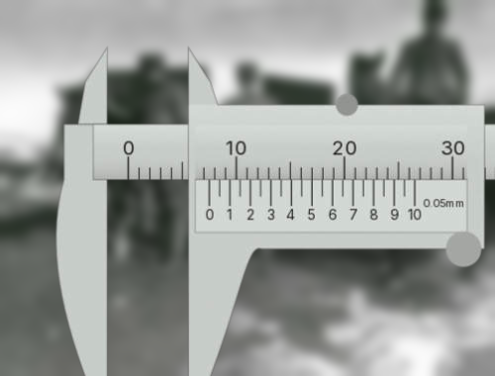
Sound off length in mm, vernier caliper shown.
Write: 7.5 mm
